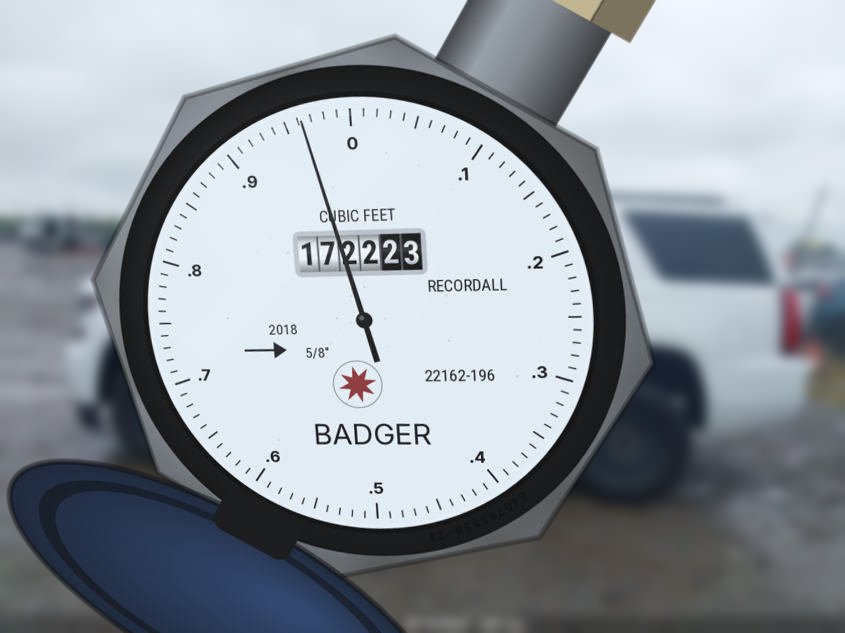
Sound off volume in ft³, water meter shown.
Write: 172222.96 ft³
